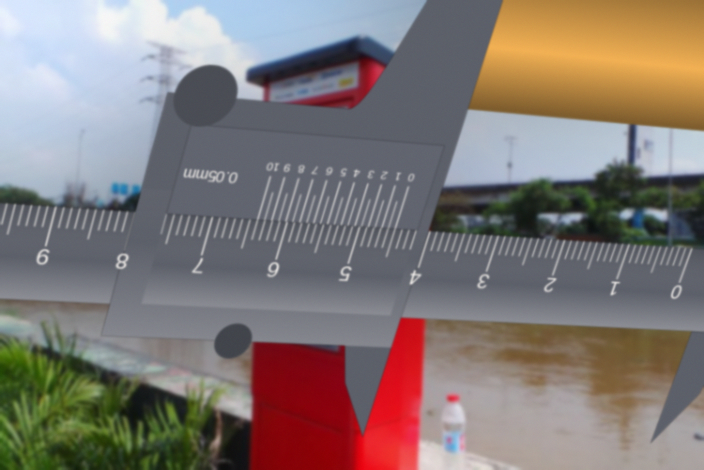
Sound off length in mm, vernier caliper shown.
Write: 45.0 mm
